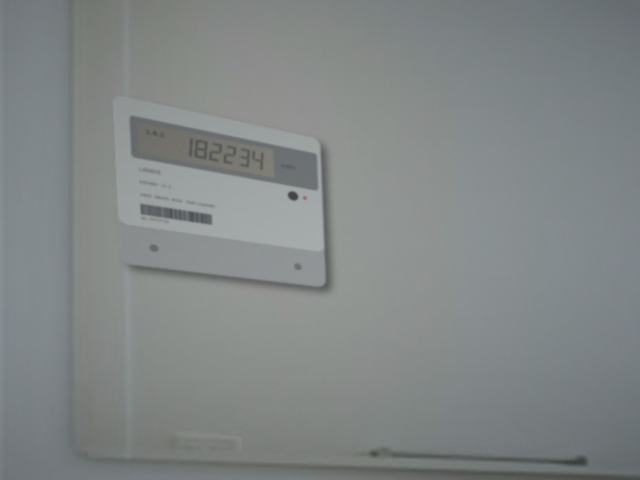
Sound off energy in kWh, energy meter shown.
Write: 182234 kWh
